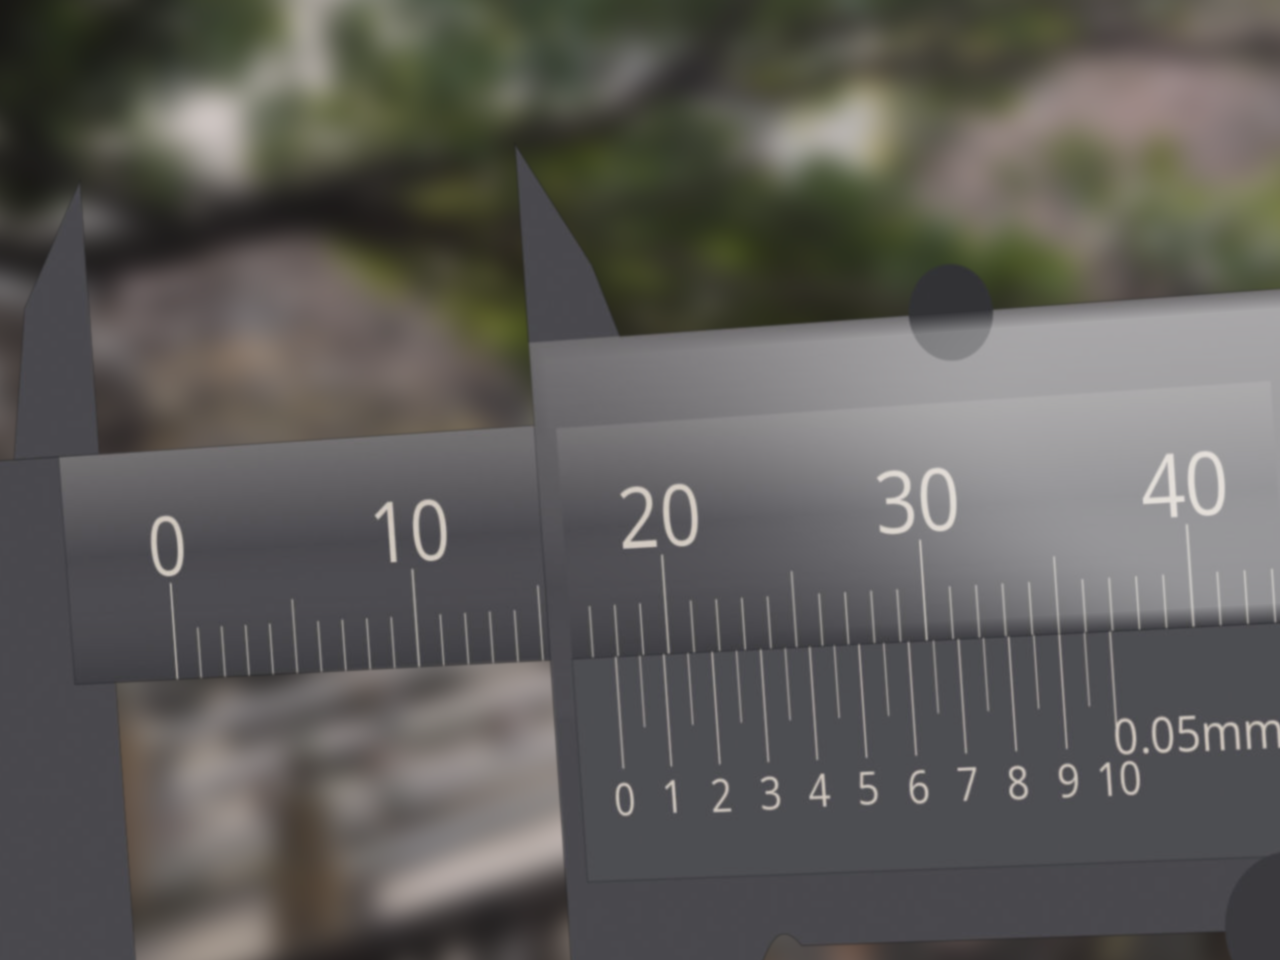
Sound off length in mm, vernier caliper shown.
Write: 17.9 mm
